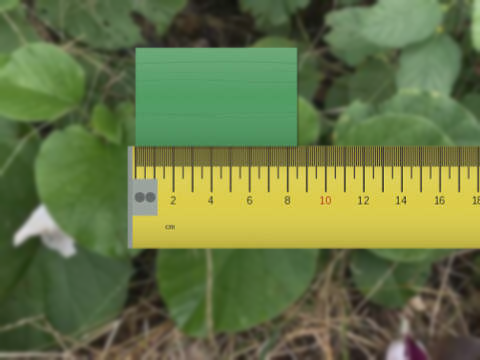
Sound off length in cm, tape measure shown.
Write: 8.5 cm
